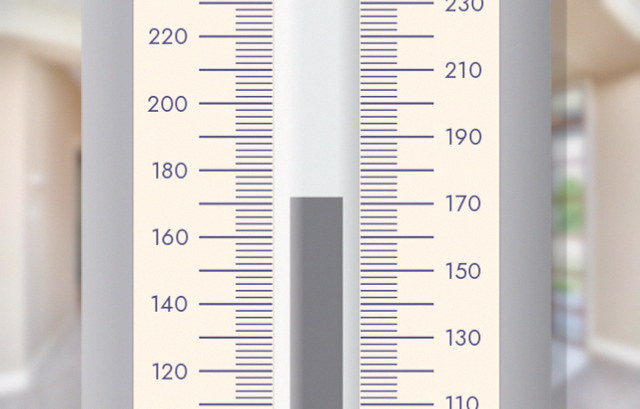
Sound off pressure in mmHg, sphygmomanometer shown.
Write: 172 mmHg
